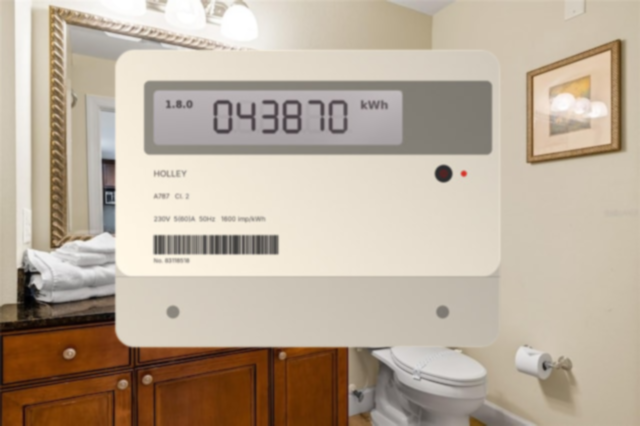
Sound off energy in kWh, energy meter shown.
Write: 43870 kWh
